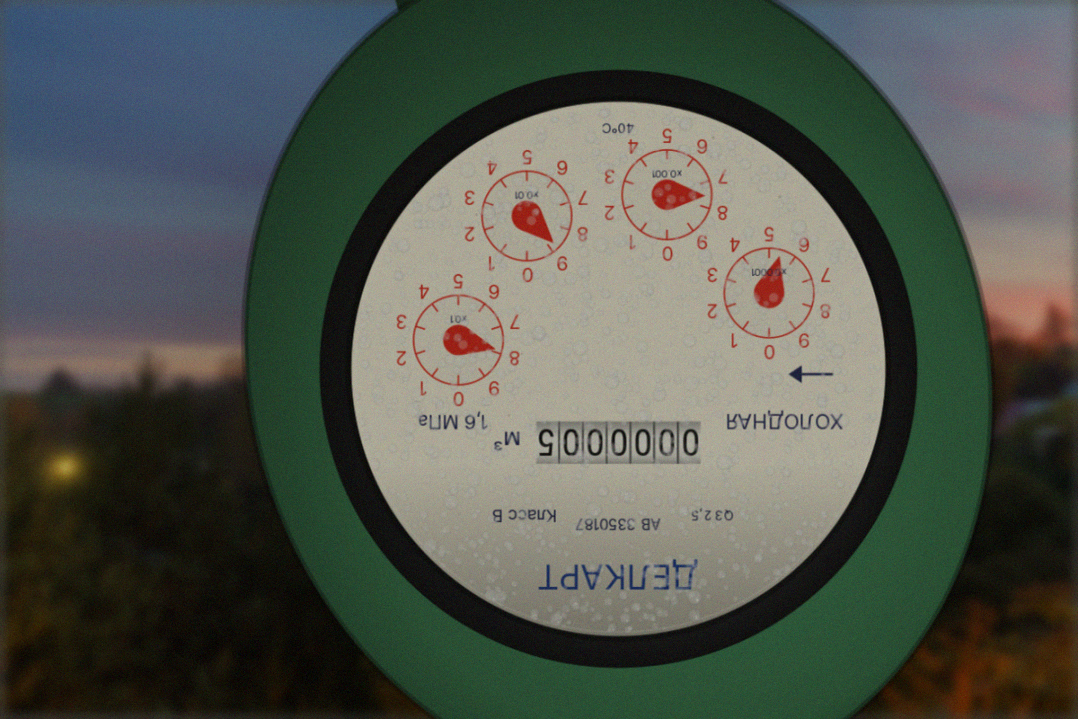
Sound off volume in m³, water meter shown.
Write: 5.7875 m³
